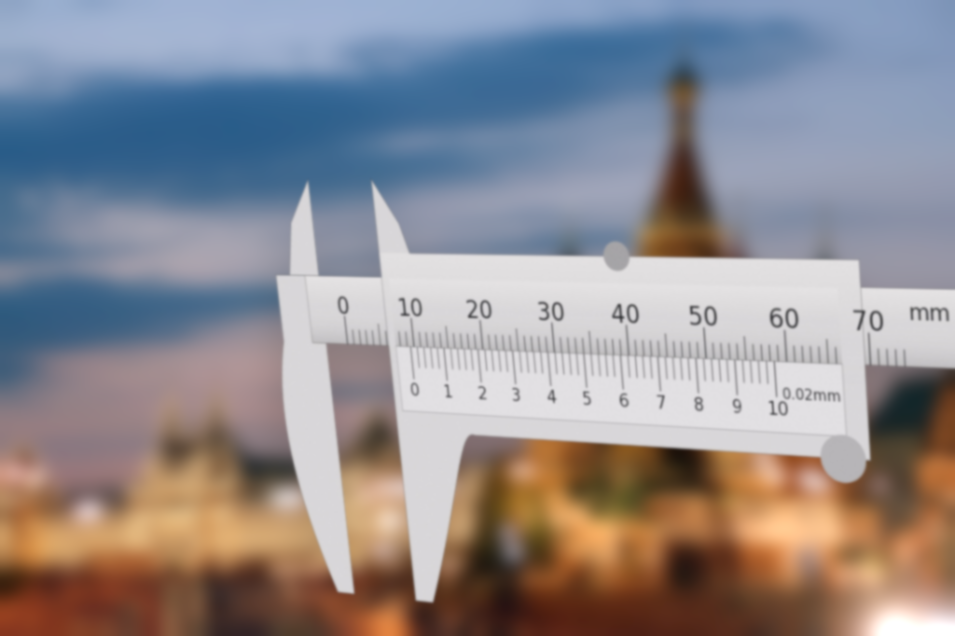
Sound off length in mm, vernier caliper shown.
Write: 9.5 mm
